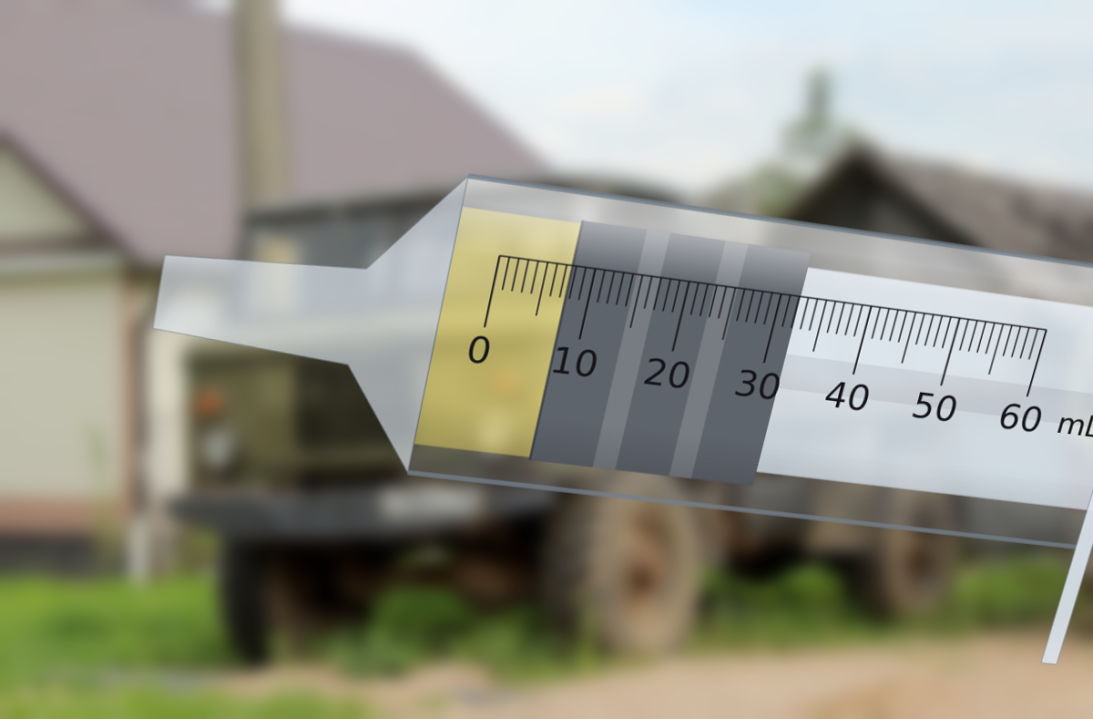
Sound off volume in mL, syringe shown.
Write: 7.5 mL
